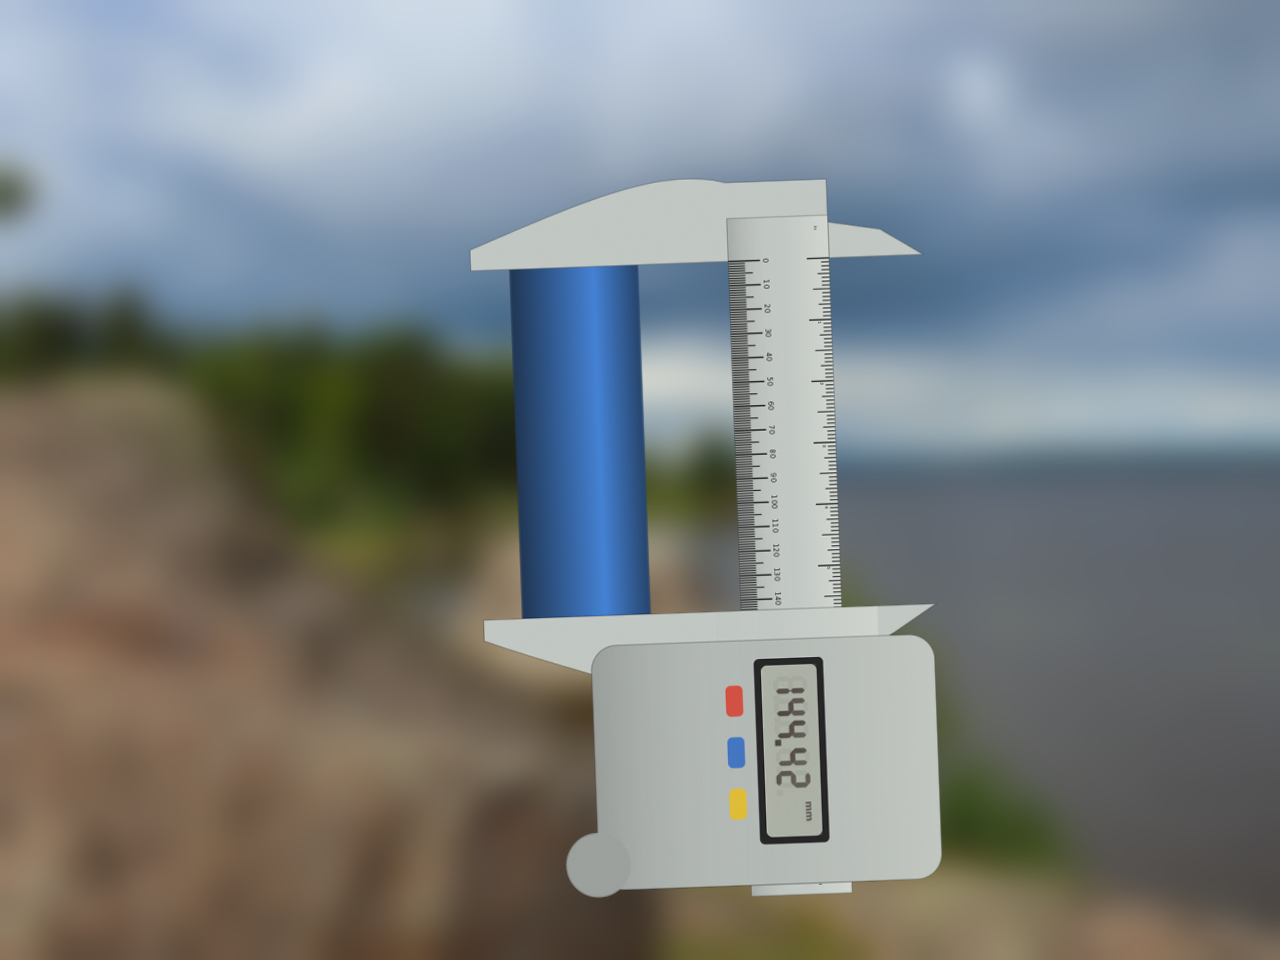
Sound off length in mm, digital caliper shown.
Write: 144.42 mm
